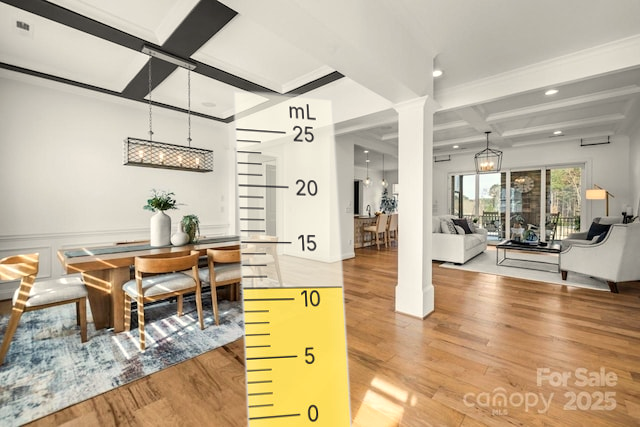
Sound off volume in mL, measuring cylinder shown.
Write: 11 mL
